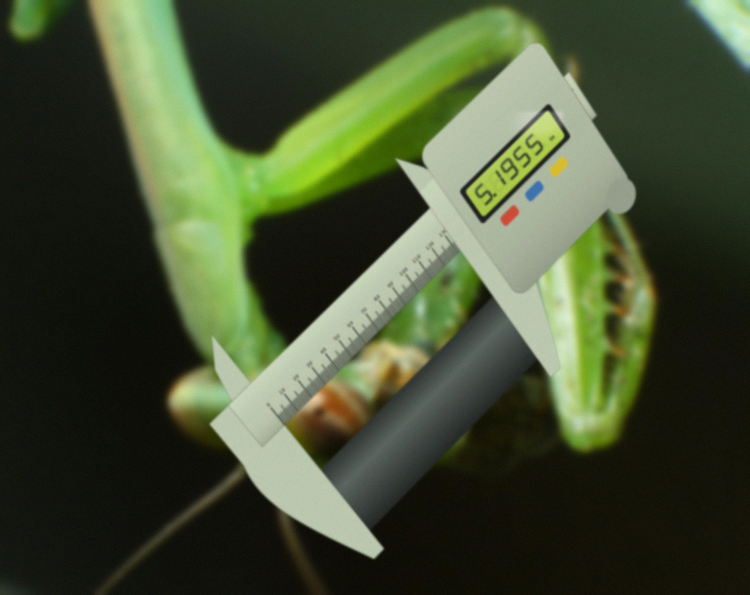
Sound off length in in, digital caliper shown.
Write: 5.1955 in
